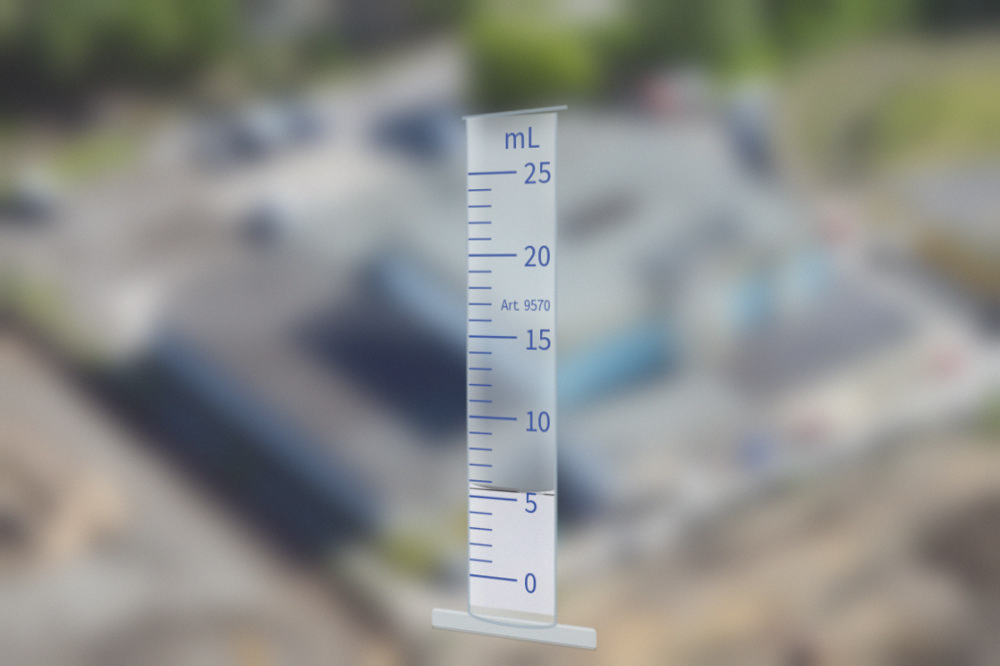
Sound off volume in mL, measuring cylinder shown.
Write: 5.5 mL
